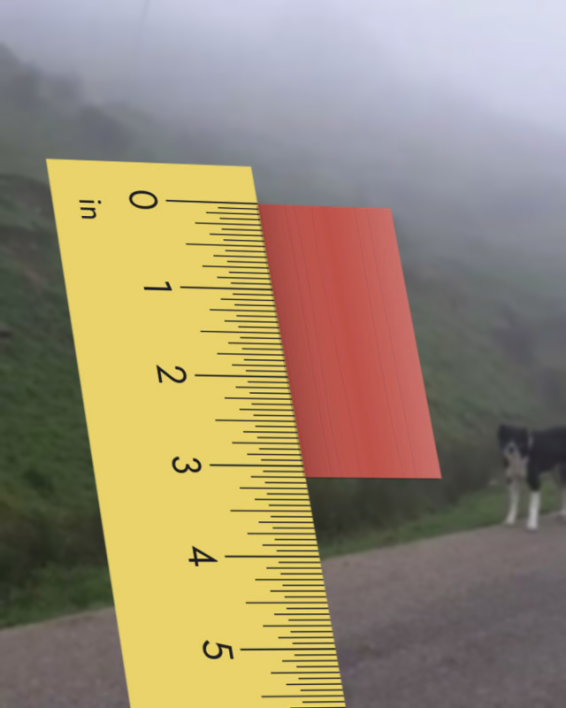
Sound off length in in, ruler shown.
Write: 3.125 in
